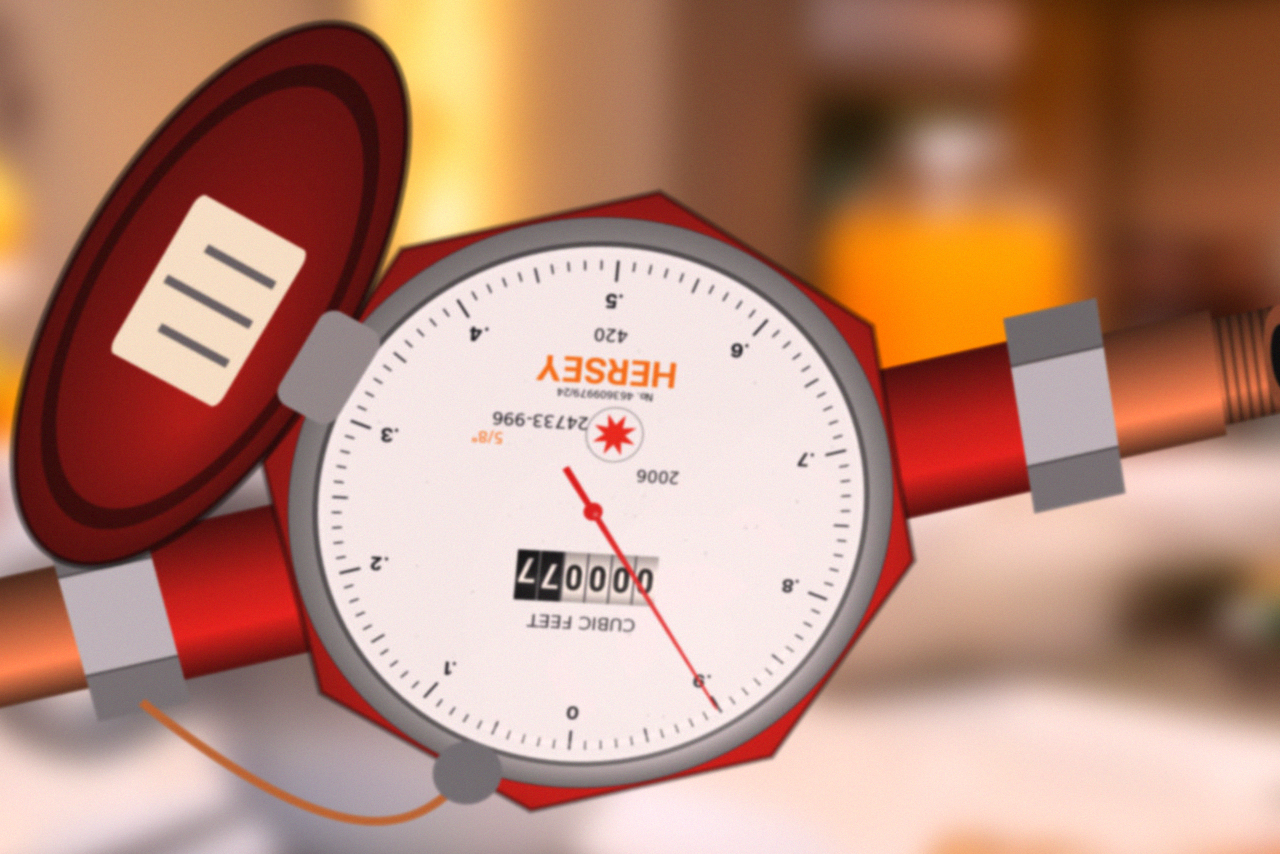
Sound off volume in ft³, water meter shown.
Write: 76.90 ft³
